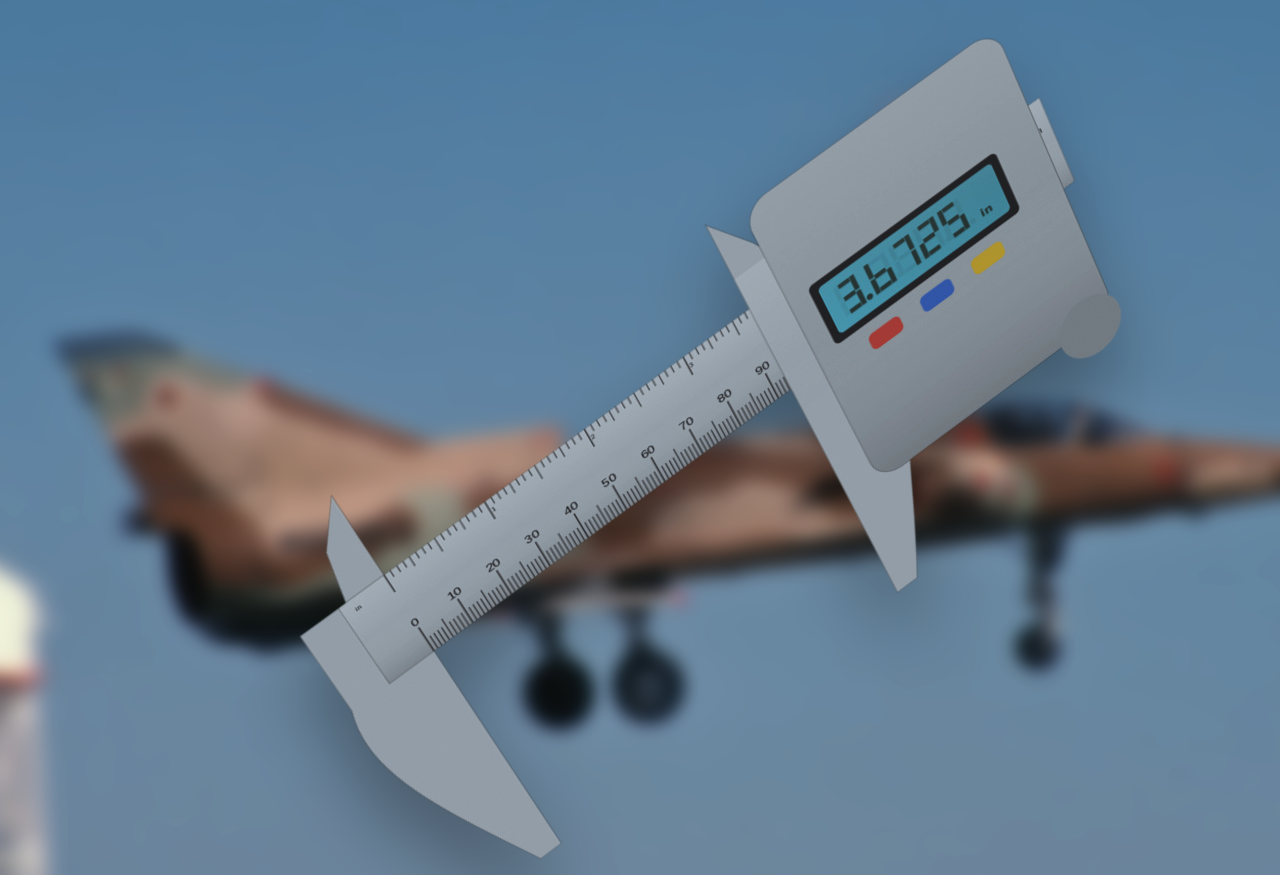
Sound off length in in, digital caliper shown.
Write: 3.6725 in
